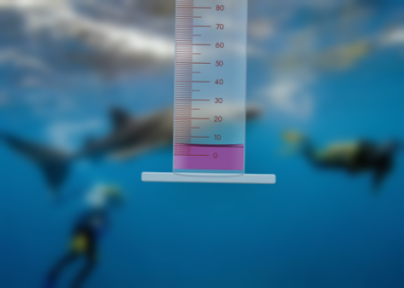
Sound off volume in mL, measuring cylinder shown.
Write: 5 mL
